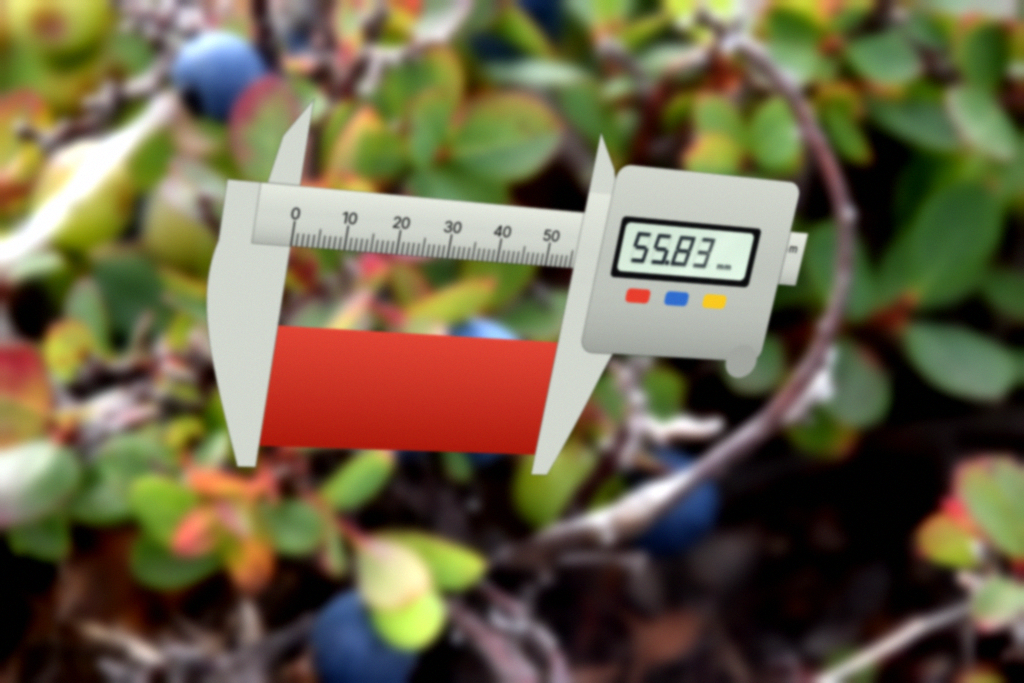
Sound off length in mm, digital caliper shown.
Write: 55.83 mm
